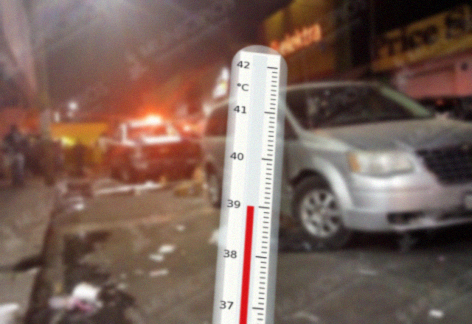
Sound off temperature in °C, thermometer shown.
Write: 39 °C
